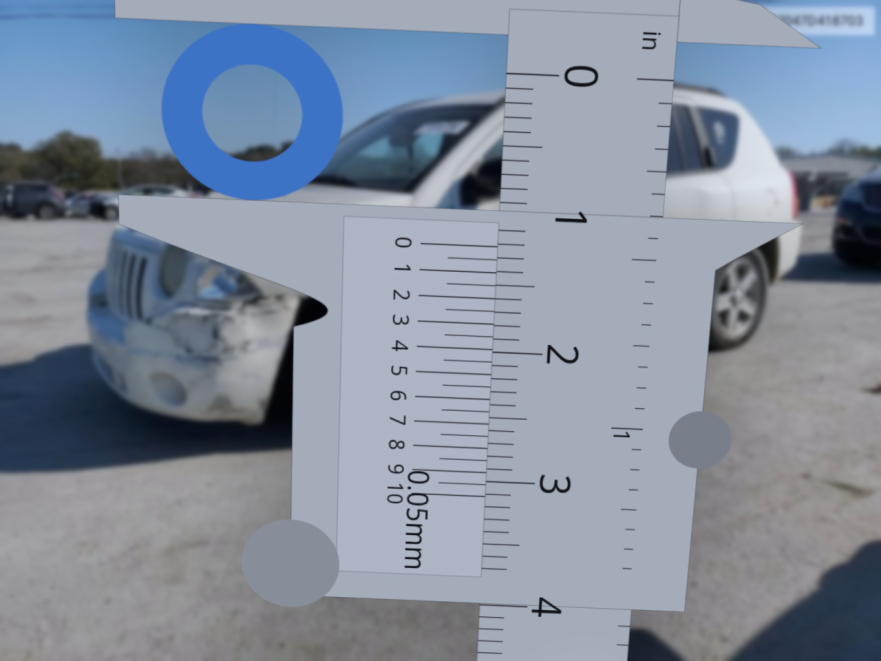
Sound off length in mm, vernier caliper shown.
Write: 12.2 mm
